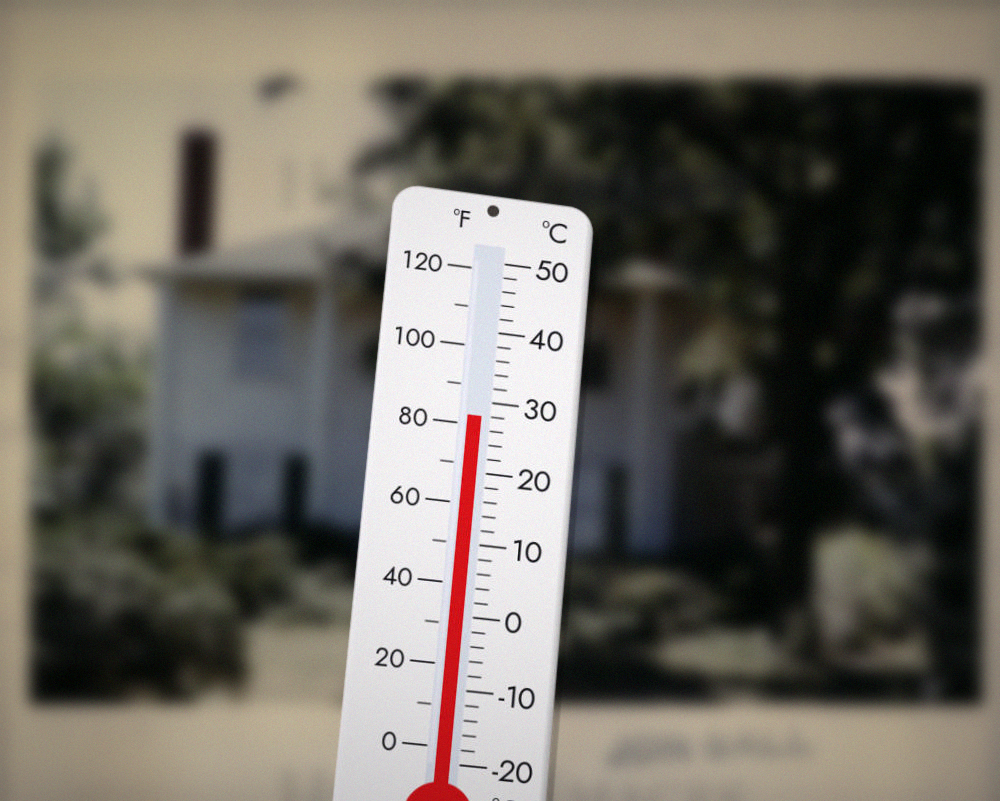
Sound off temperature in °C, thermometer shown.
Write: 28 °C
